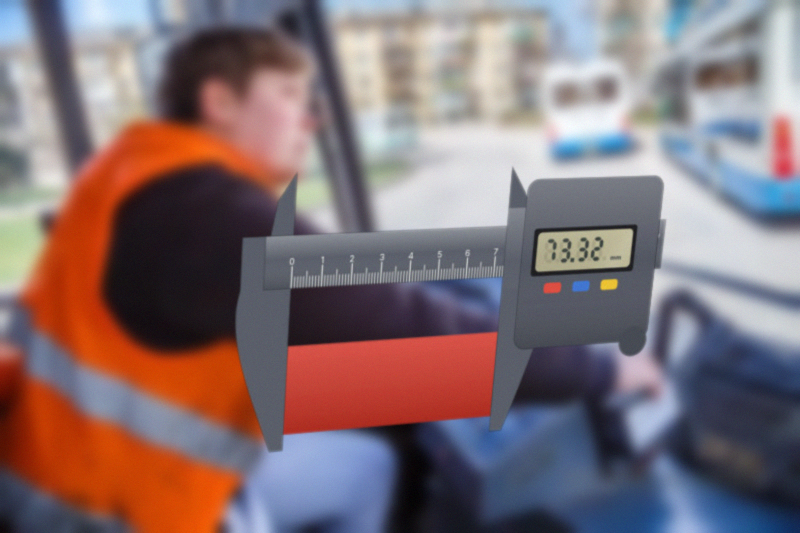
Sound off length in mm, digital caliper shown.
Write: 73.32 mm
